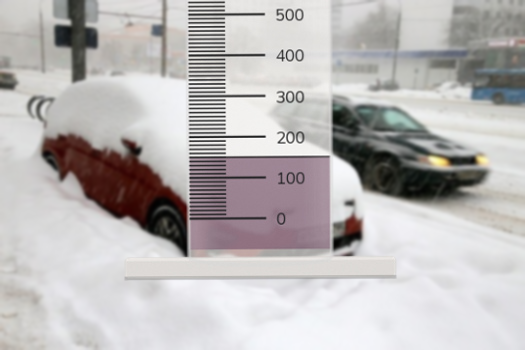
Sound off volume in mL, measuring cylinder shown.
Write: 150 mL
